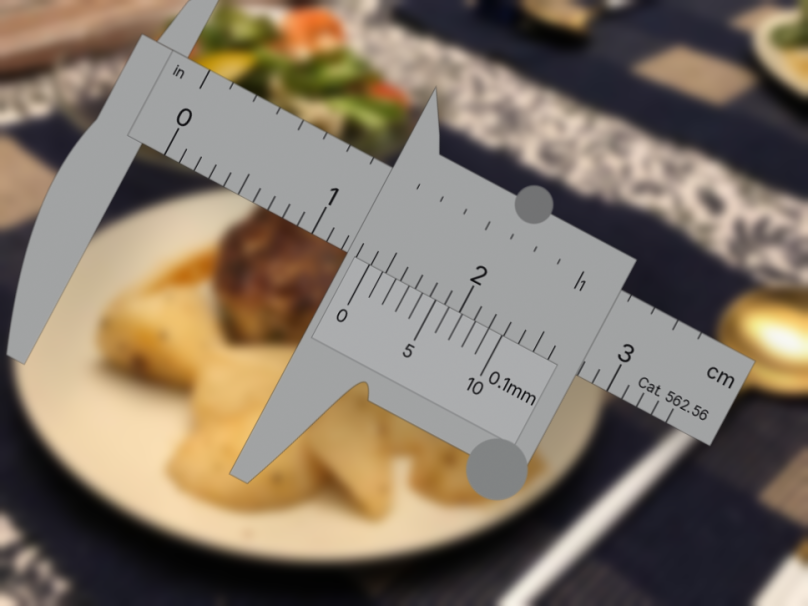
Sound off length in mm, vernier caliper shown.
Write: 13.9 mm
